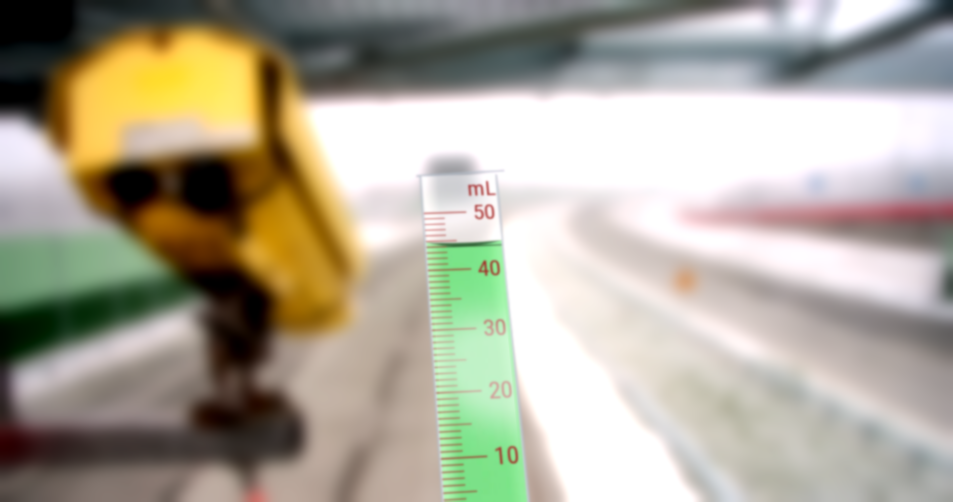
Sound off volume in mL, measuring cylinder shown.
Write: 44 mL
